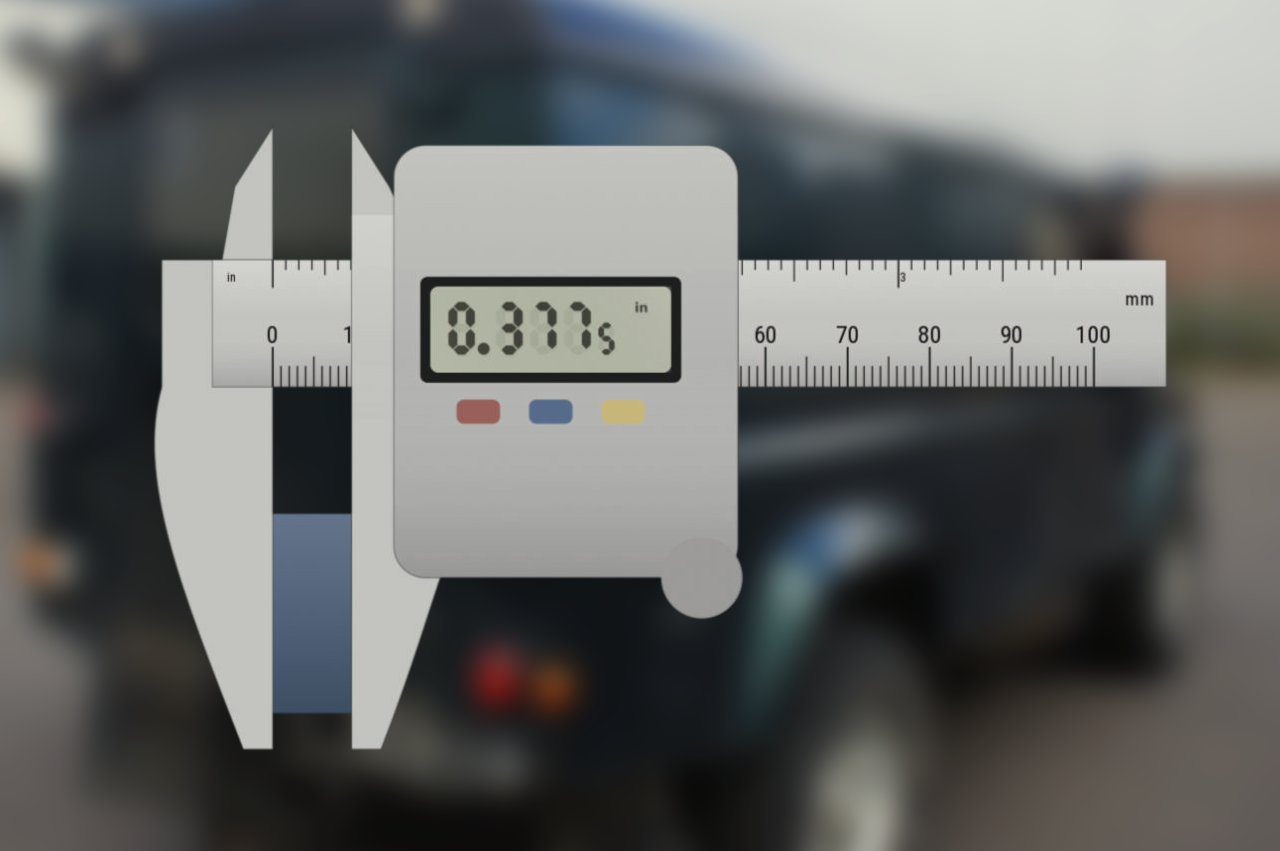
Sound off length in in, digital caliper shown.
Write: 0.3775 in
